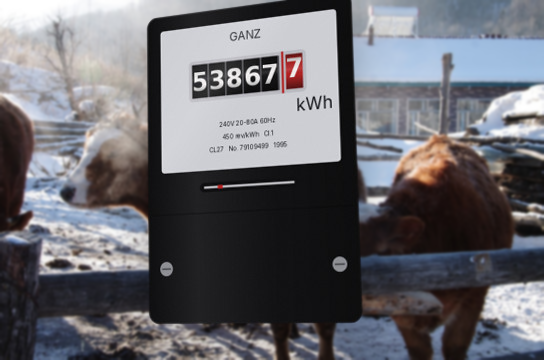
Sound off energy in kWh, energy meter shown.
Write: 53867.7 kWh
